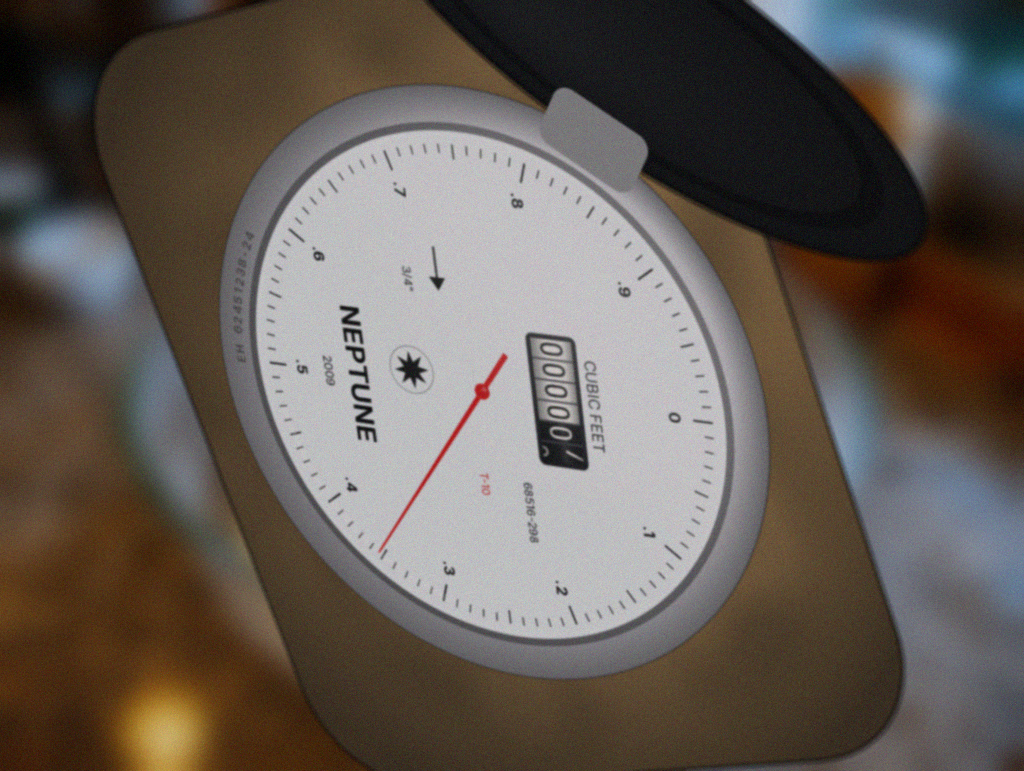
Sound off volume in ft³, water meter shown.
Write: 7.35 ft³
